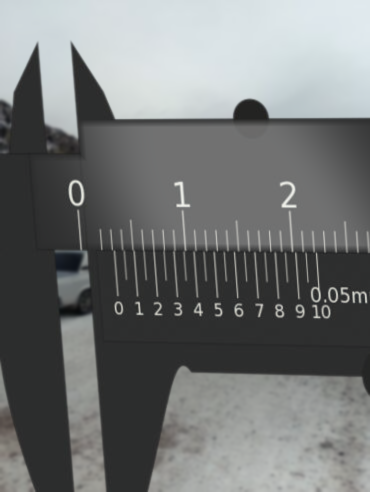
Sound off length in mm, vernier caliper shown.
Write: 3.2 mm
